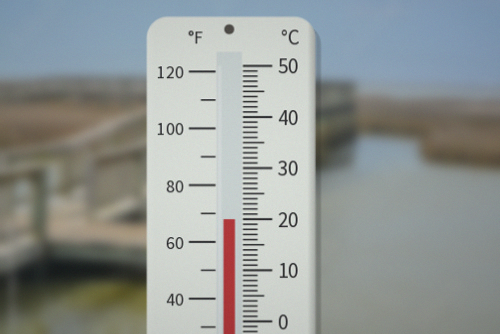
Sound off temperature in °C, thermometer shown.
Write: 20 °C
